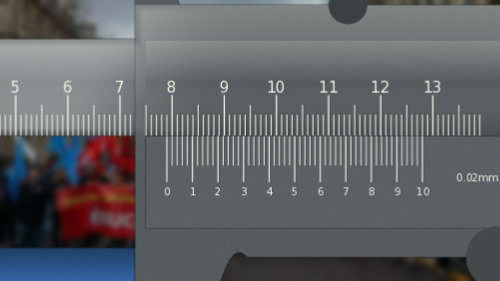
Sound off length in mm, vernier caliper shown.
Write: 79.0 mm
